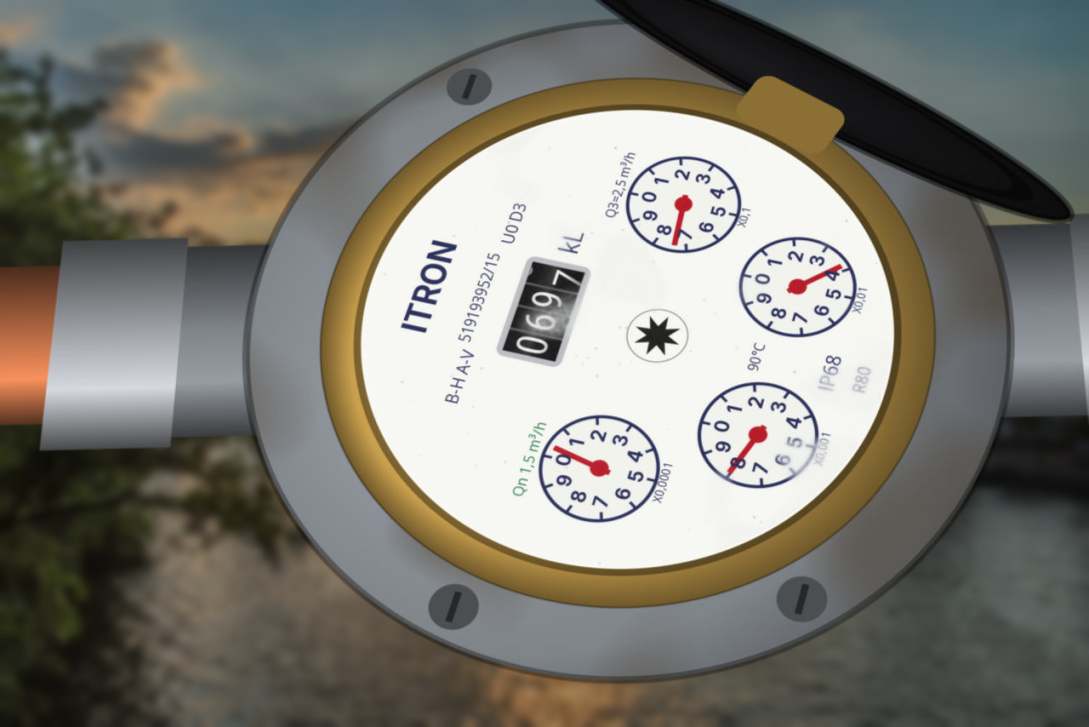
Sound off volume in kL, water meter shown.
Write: 696.7380 kL
